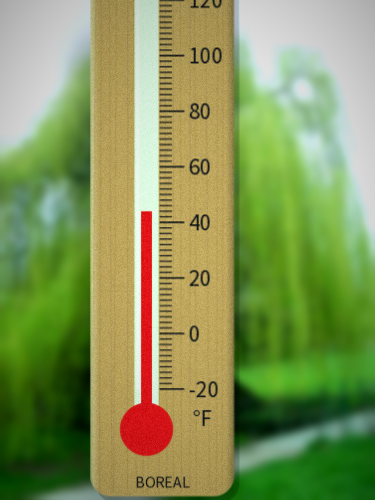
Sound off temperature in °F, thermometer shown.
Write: 44 °F
